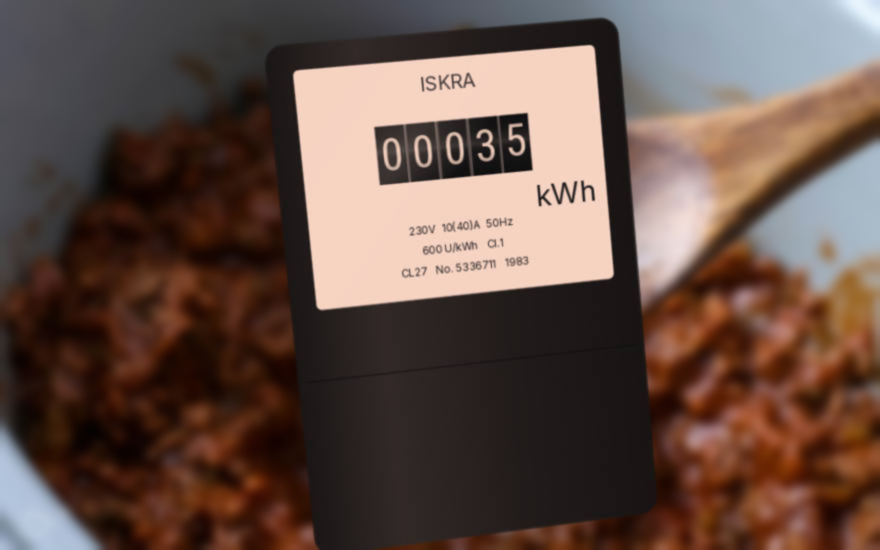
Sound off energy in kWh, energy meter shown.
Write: 35 kWh
